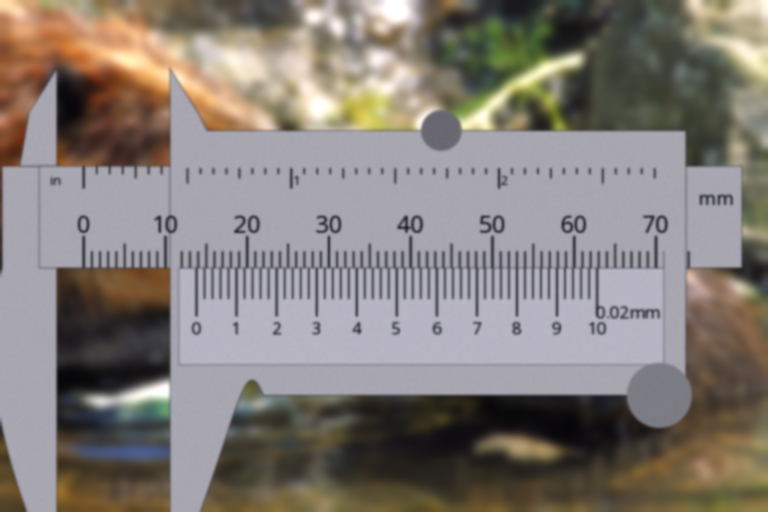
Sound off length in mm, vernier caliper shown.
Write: 13.8 mm
